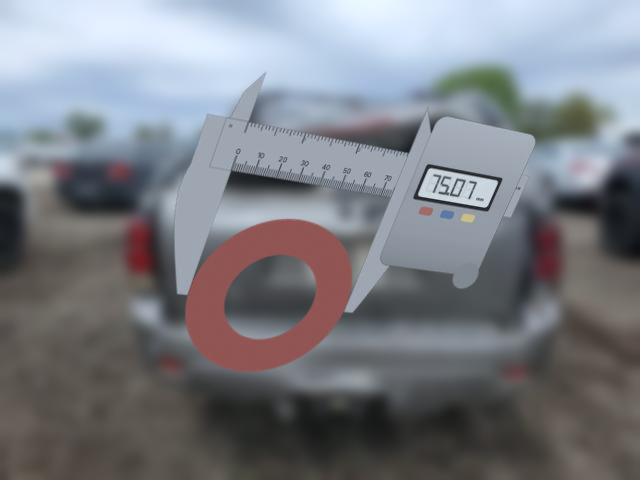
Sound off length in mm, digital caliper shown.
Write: 75.07 mm
